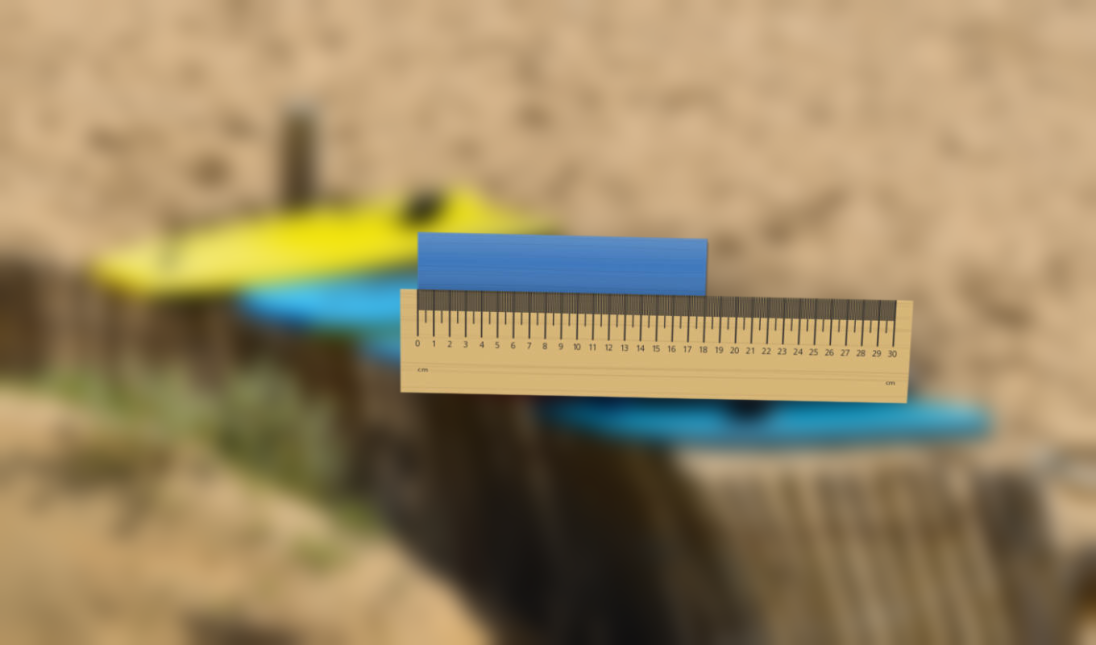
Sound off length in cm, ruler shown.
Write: 18 cm
